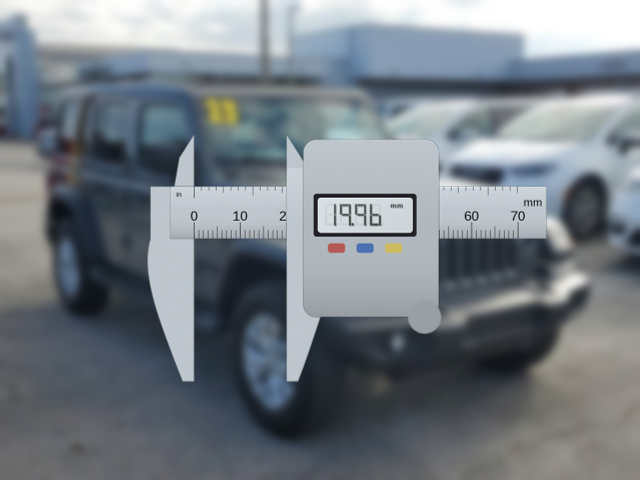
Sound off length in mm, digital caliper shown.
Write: 19.96 mm
